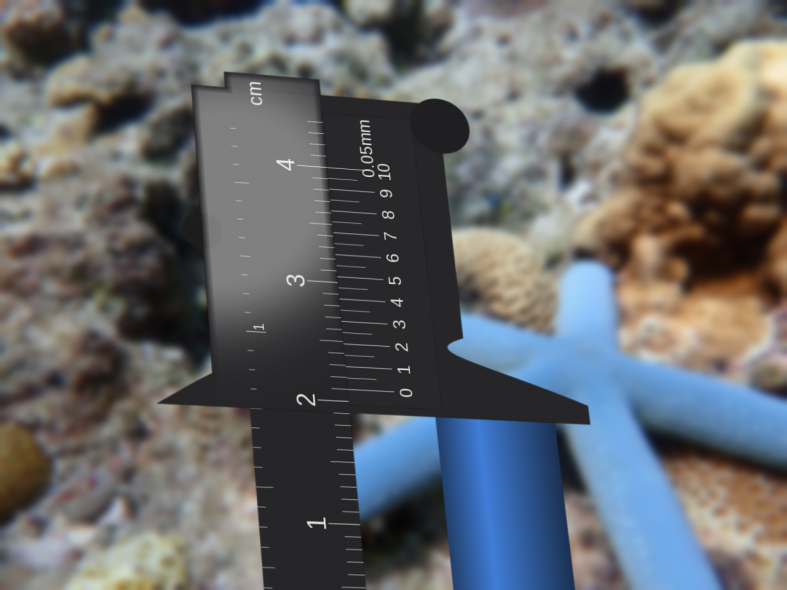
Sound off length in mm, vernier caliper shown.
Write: 21.0 mm
